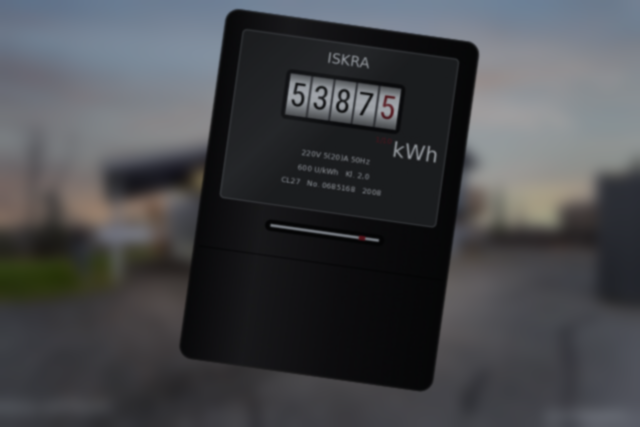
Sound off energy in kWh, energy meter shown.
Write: 5387.5 kWh
